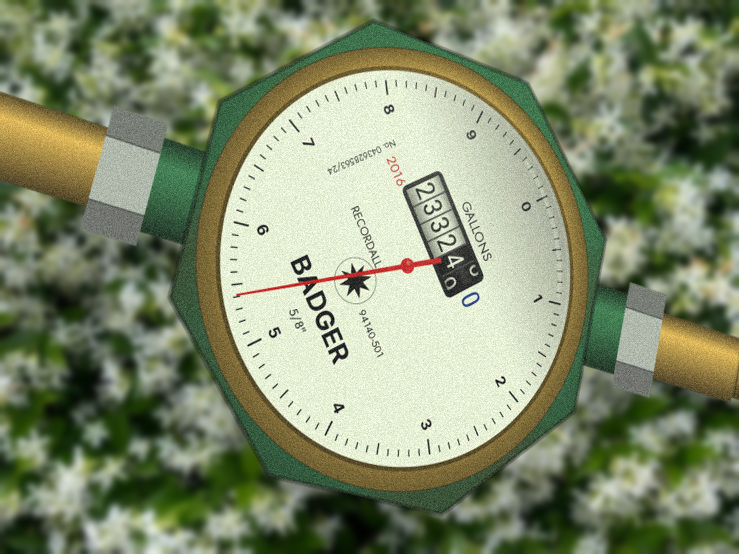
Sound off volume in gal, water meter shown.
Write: 2332485.4 gal
